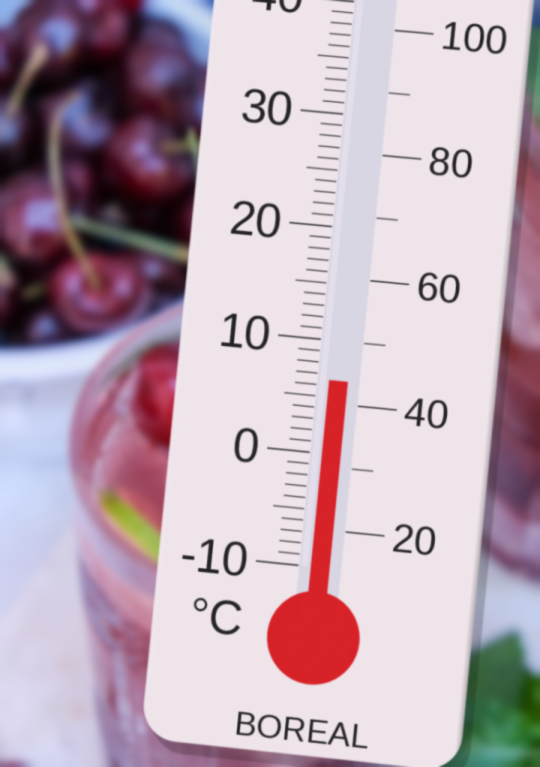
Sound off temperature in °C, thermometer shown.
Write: 6.5 °C
